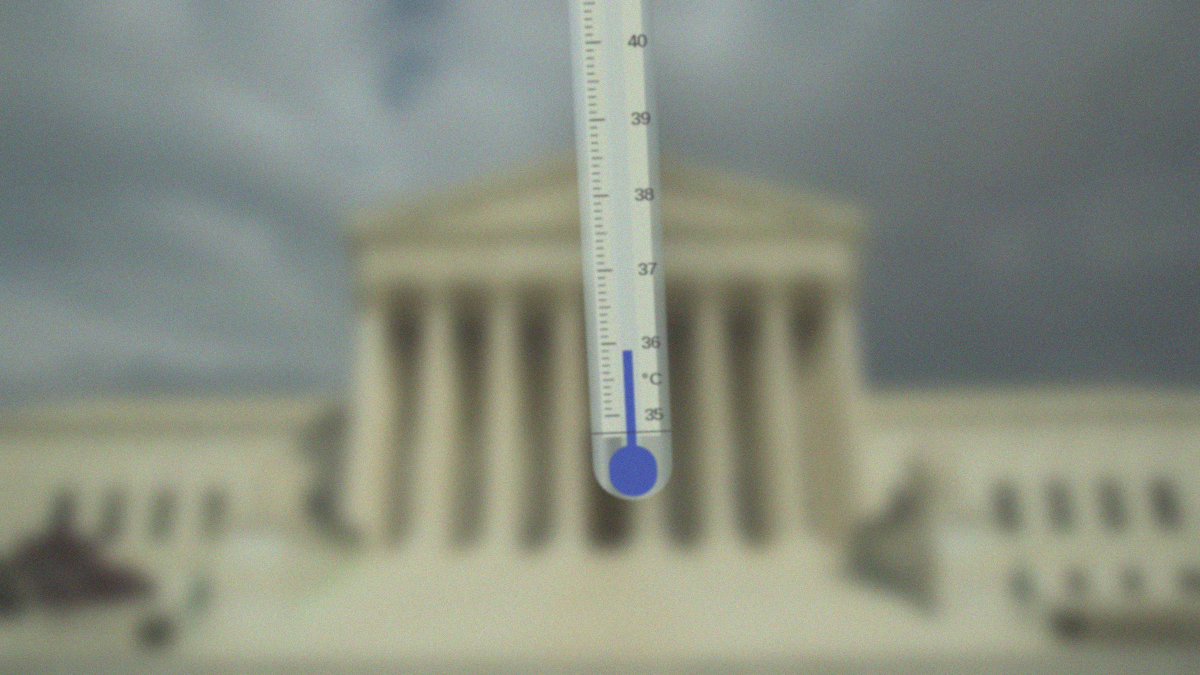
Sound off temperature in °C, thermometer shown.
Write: 35.9 °C
